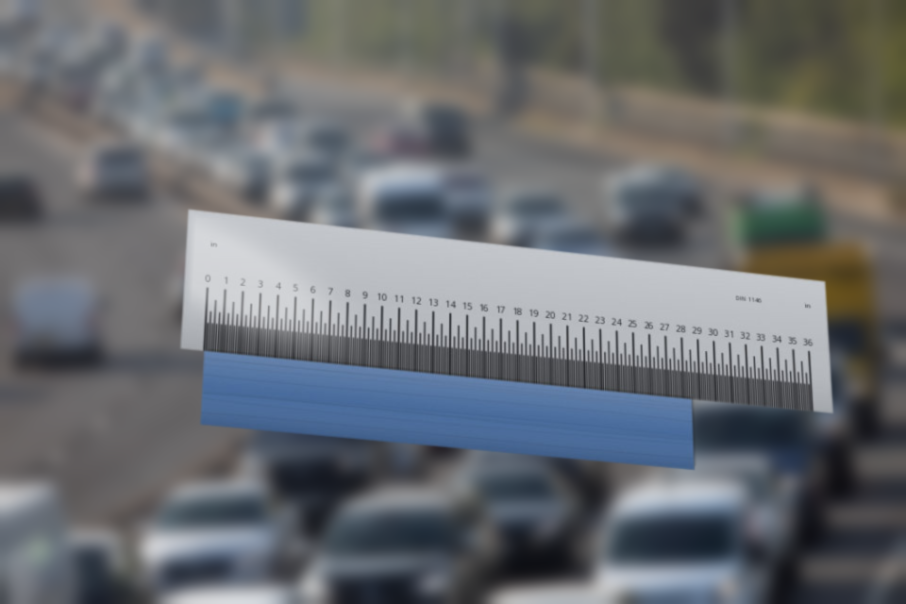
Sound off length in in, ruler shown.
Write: 28.5 in
